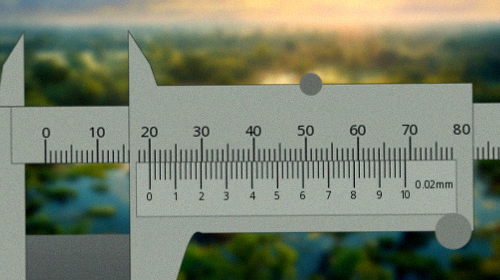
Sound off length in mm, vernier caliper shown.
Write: 20.0 mm
